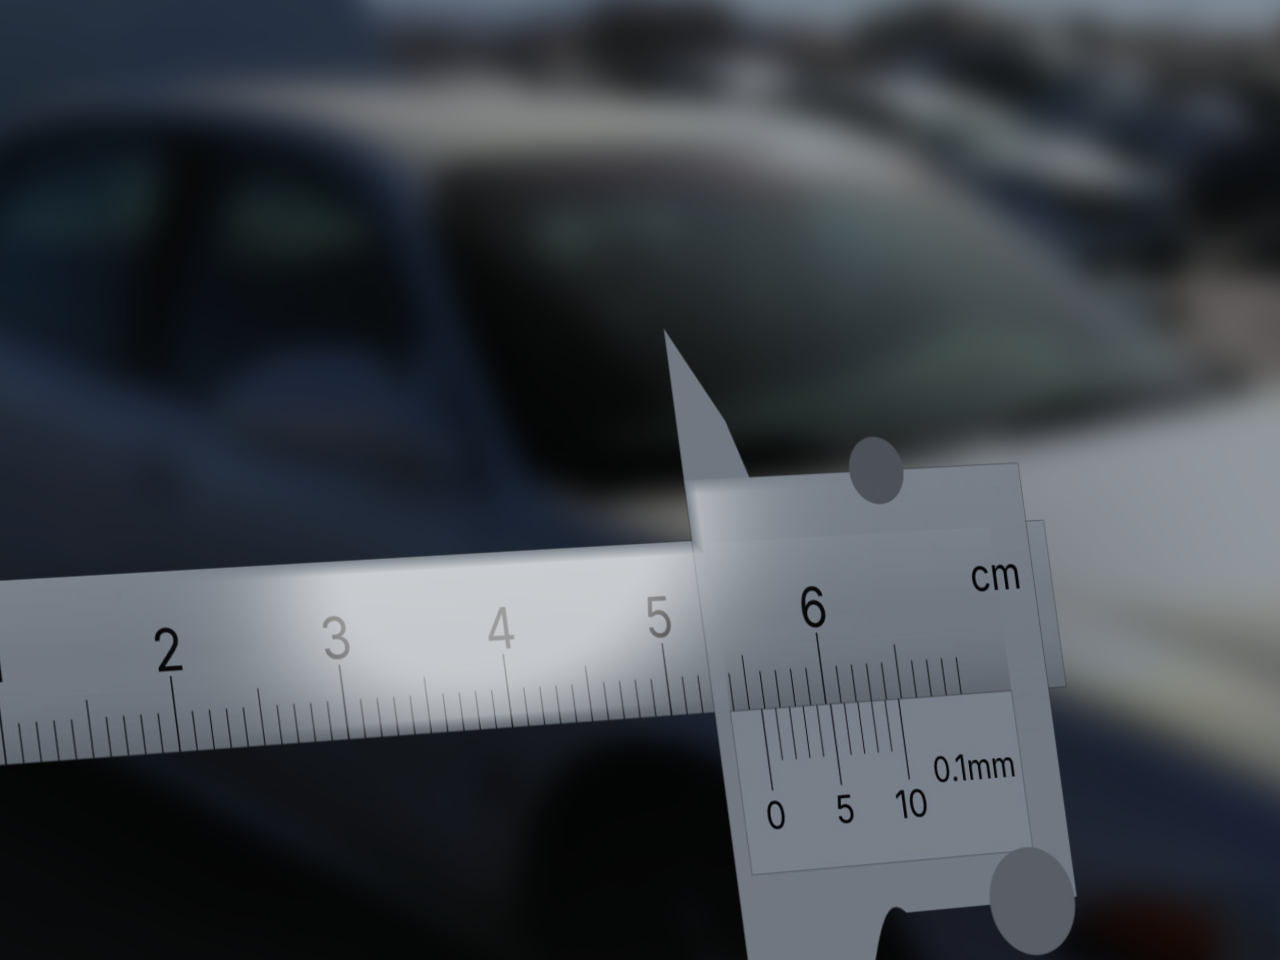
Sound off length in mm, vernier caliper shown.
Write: 55.8 mm
